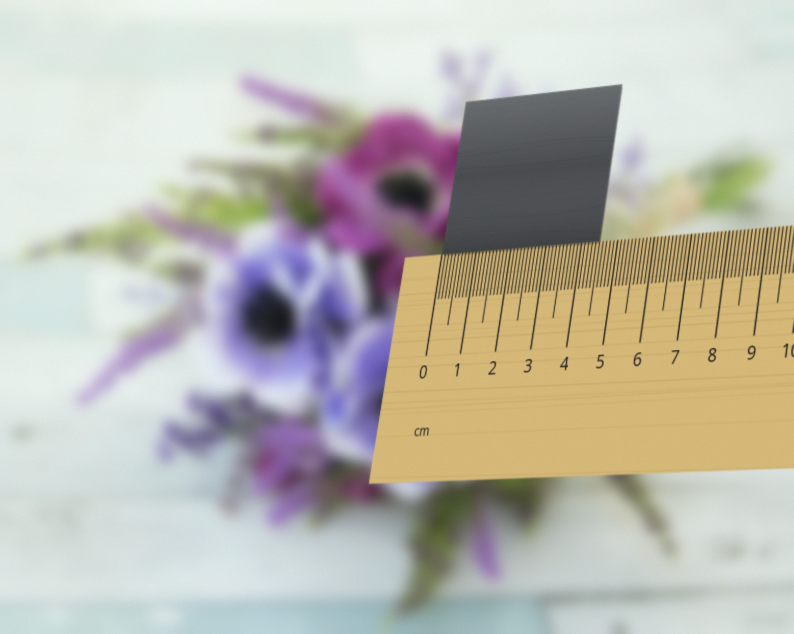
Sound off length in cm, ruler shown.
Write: 4.5 cm
